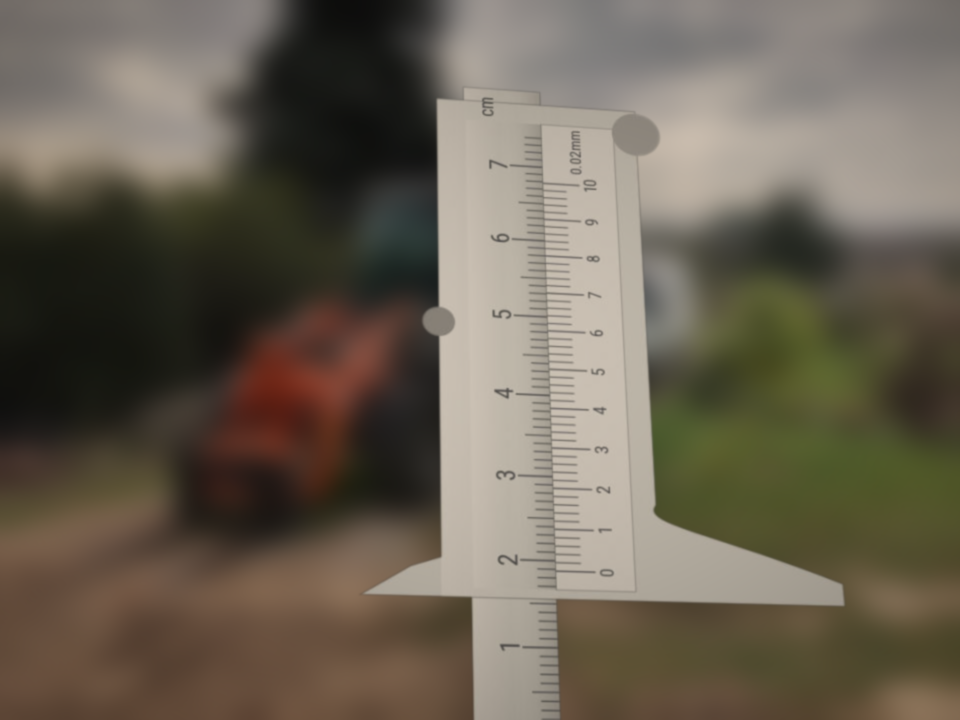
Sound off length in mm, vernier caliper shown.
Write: 18.8 mm
